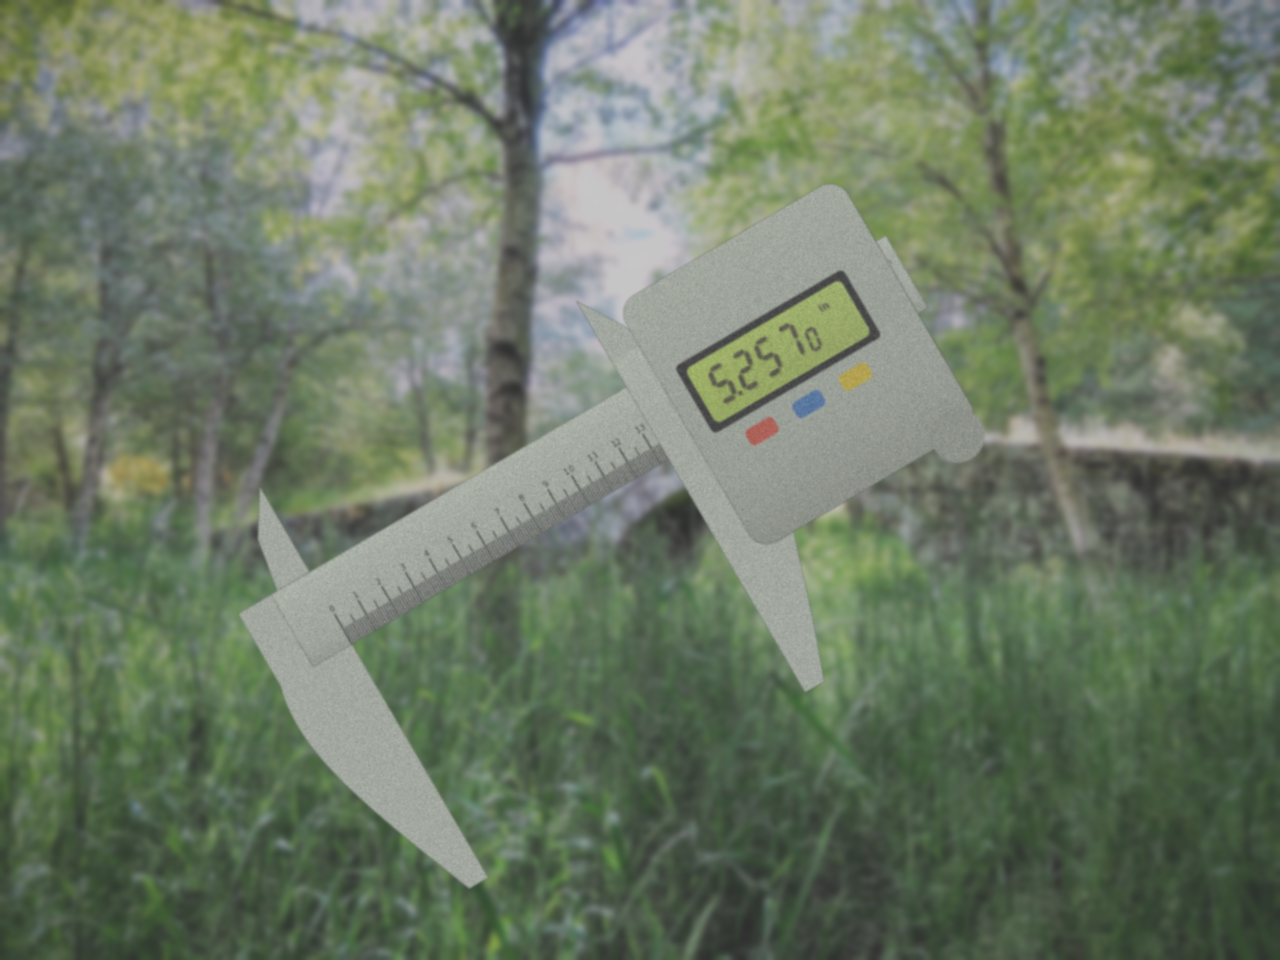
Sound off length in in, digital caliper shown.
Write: 5.2570 in
